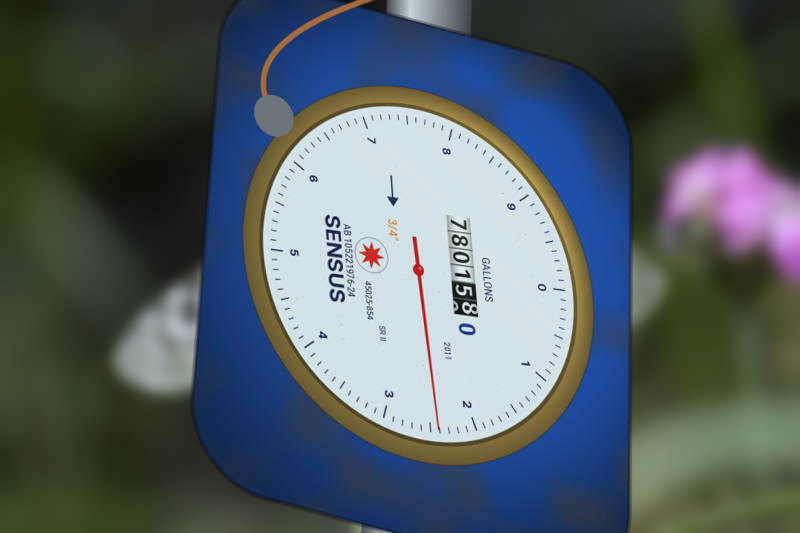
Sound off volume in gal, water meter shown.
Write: 7801582.4 gal
